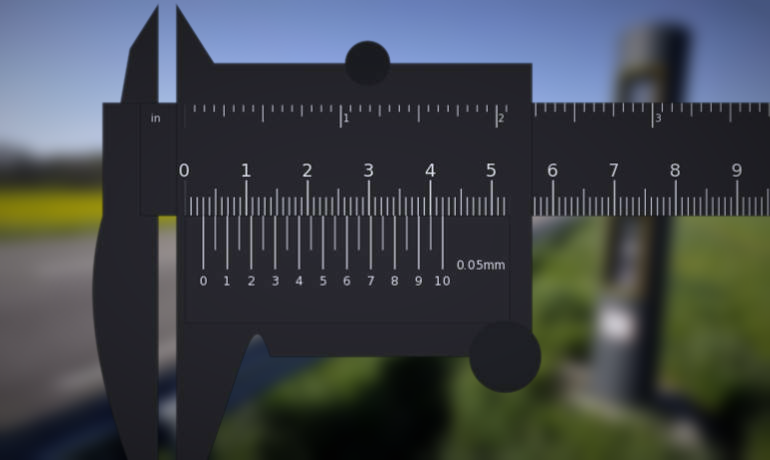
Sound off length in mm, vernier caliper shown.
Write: 3.0 mm
